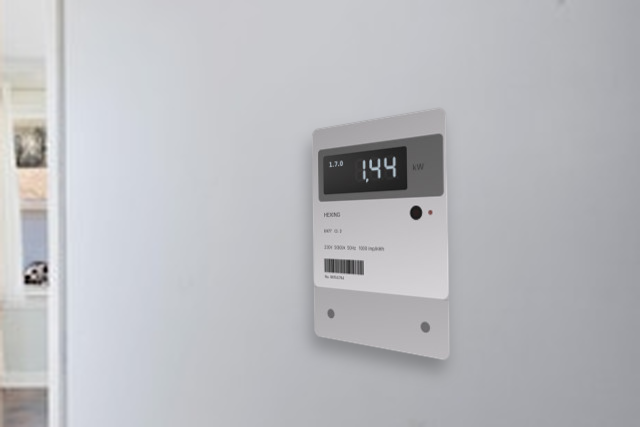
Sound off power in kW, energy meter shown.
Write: 1.44 kW
